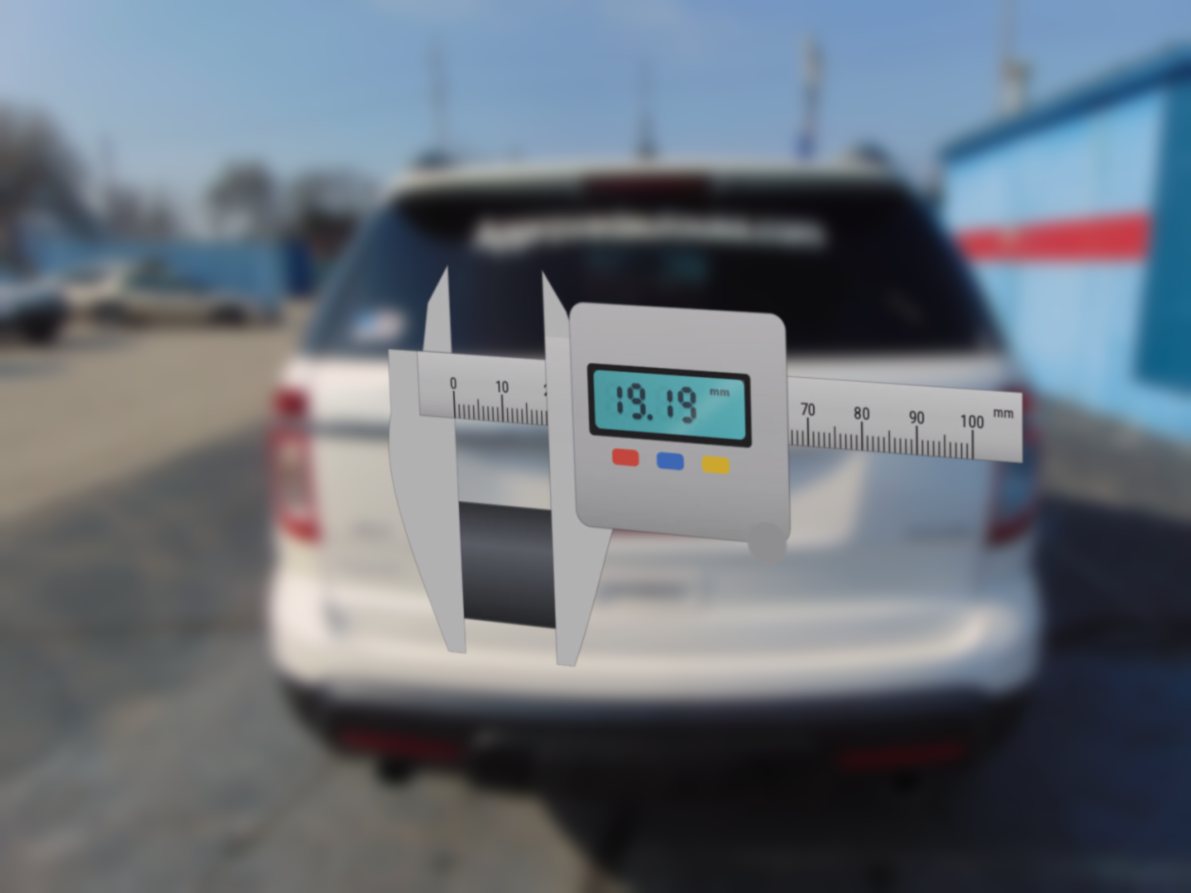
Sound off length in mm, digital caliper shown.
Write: 19.19 mm
